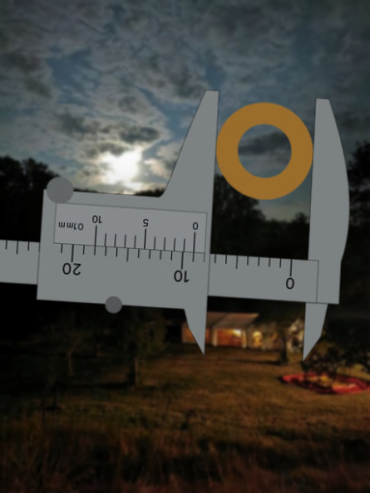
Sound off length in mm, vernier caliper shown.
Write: 9.0 mm
